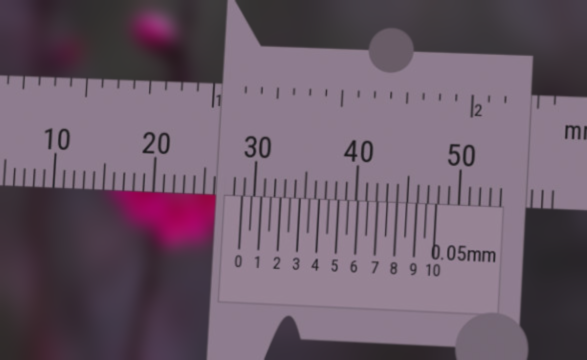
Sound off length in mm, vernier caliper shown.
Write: 28.8 mm
